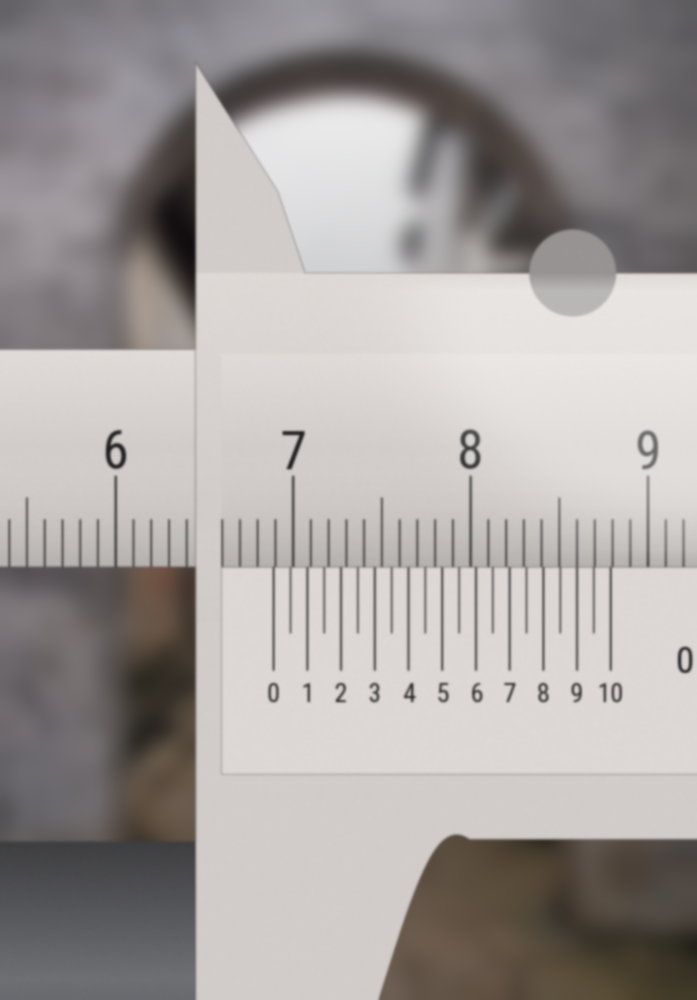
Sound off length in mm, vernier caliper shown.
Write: 68.9 mm
